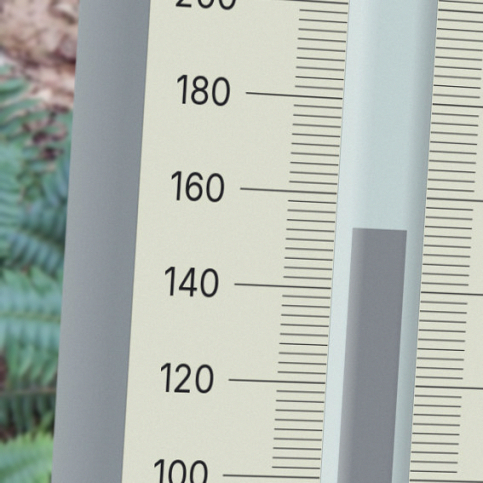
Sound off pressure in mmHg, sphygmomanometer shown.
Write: 153 mmHg
